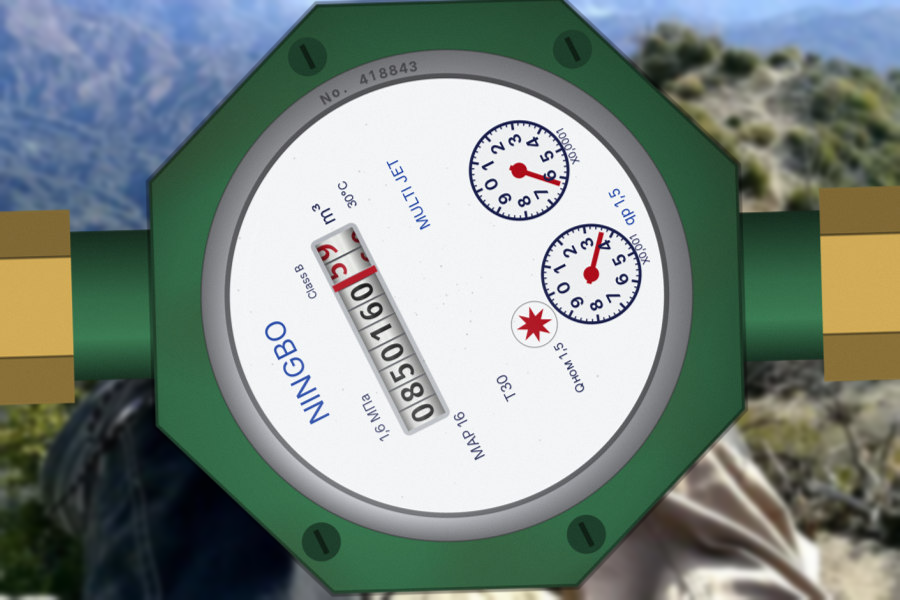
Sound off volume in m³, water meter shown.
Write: 850160.5936 m³
